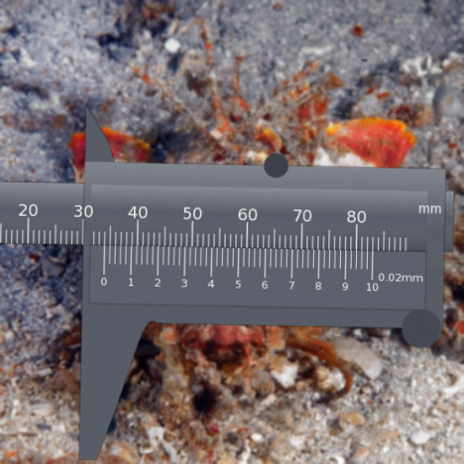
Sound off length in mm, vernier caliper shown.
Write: 34.0 mm
